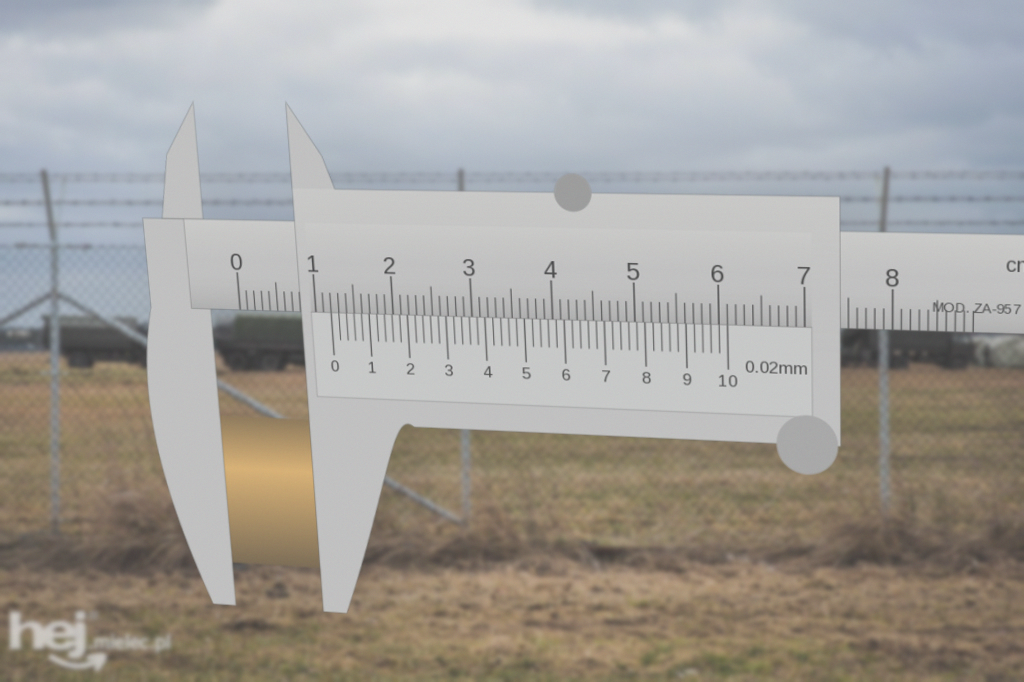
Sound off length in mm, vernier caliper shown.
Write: 12.0 mm
